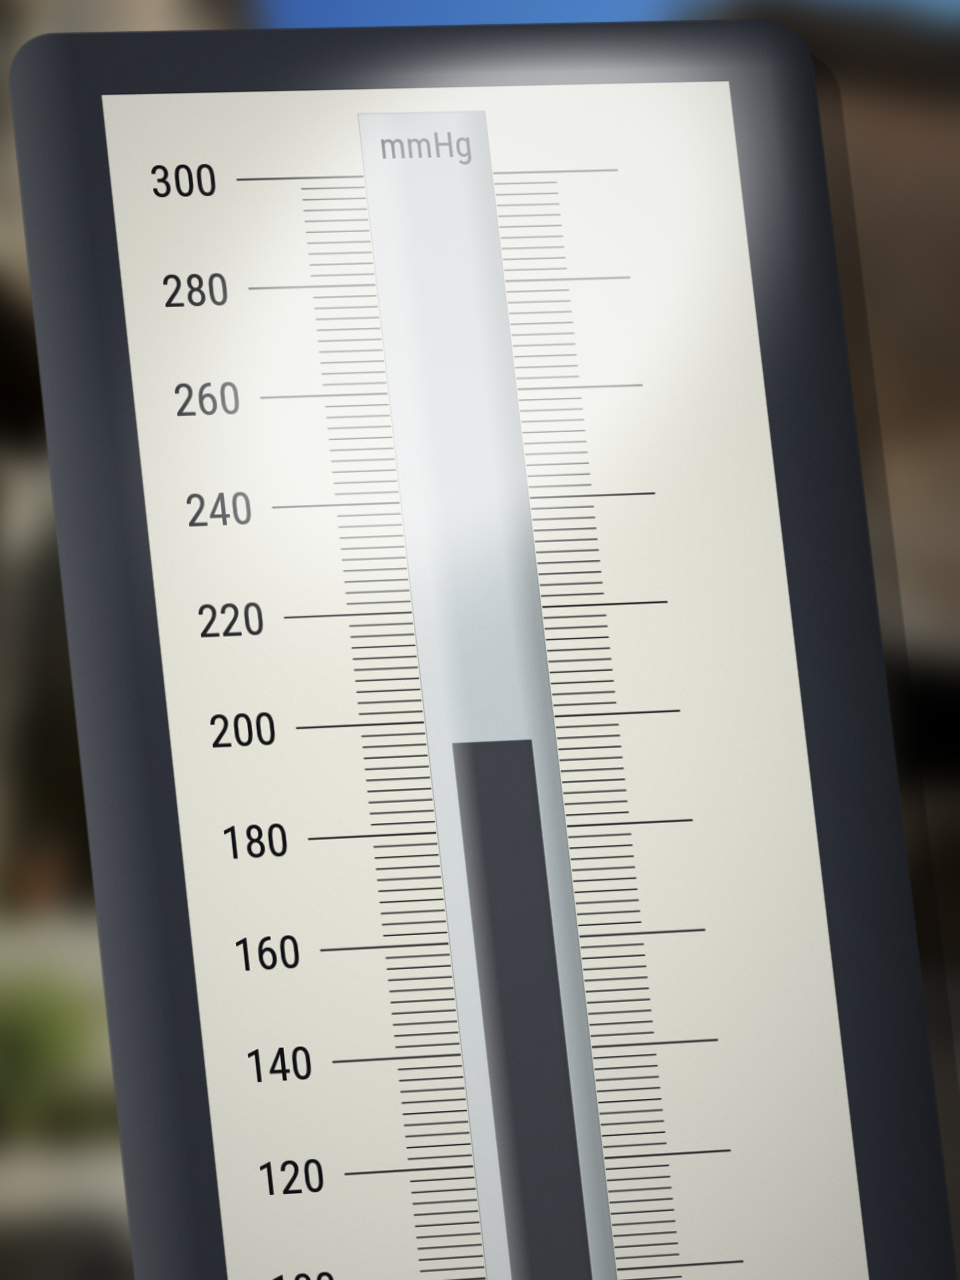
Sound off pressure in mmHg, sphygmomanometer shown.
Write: 196 mmHg
